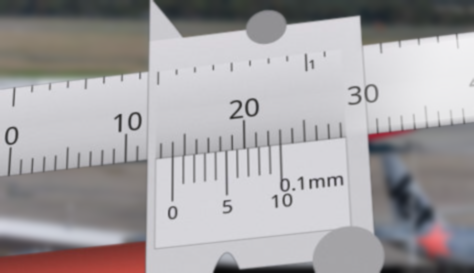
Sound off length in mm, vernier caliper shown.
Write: 14.0 mm
